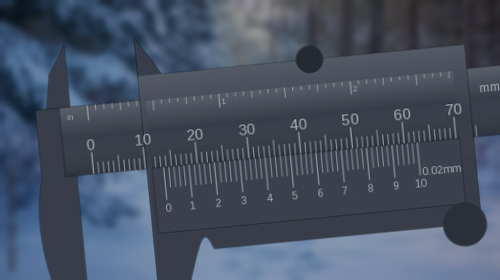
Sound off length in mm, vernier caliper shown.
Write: 13.5 mm
